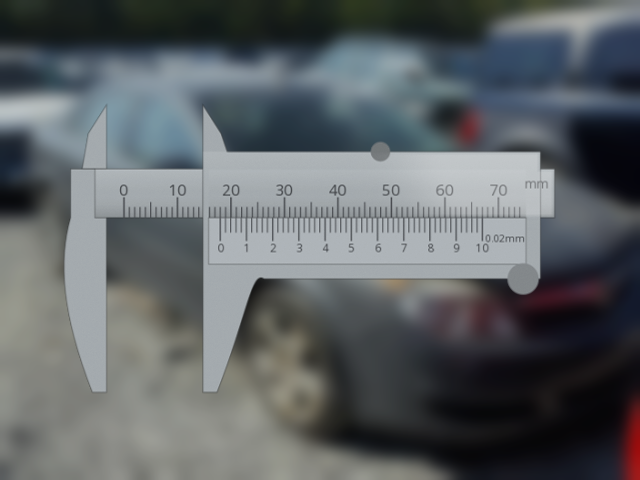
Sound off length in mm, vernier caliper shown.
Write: 18.0 mm
